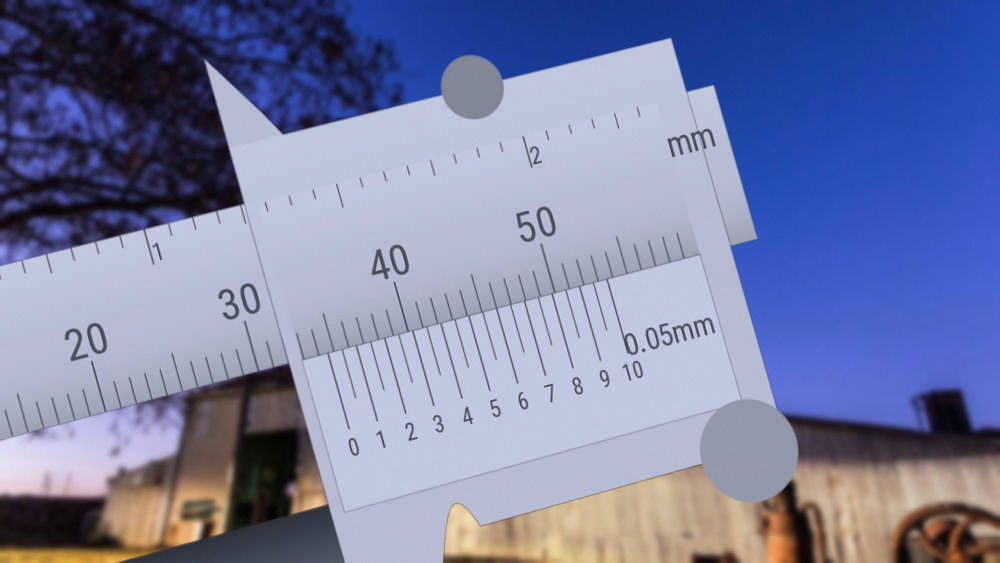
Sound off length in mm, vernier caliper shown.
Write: 34.6 mm
